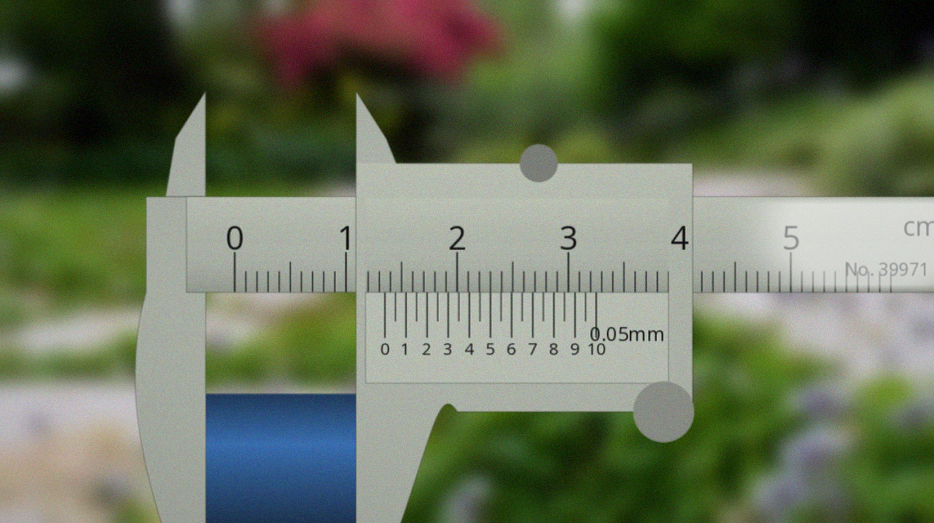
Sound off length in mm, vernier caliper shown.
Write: 13.5 mm
